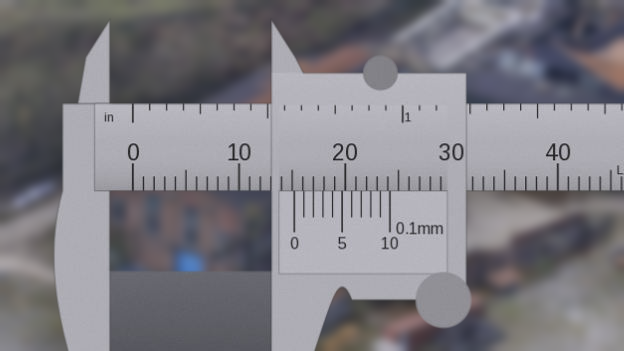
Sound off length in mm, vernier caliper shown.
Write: 15.2 mm
